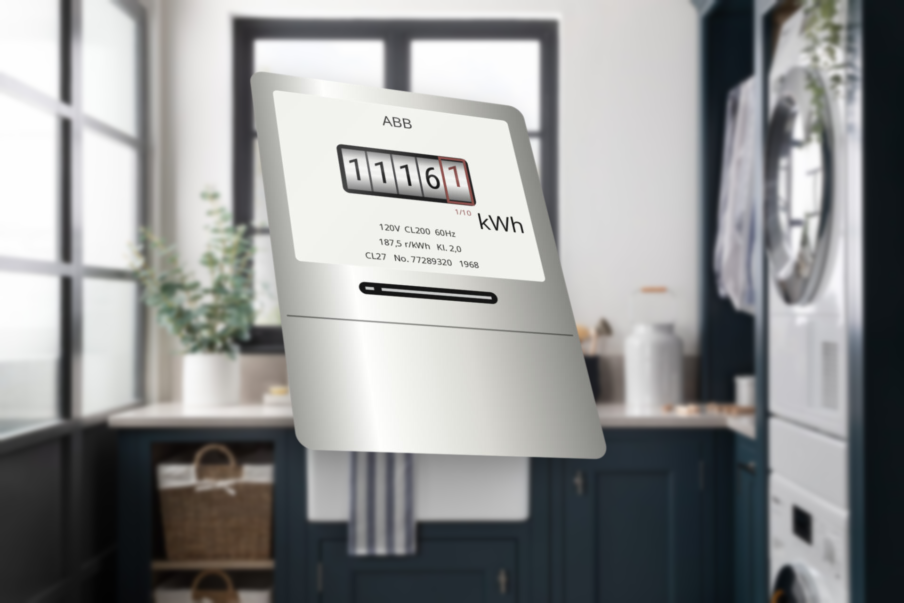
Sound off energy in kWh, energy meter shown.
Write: 1116.1 kWh
